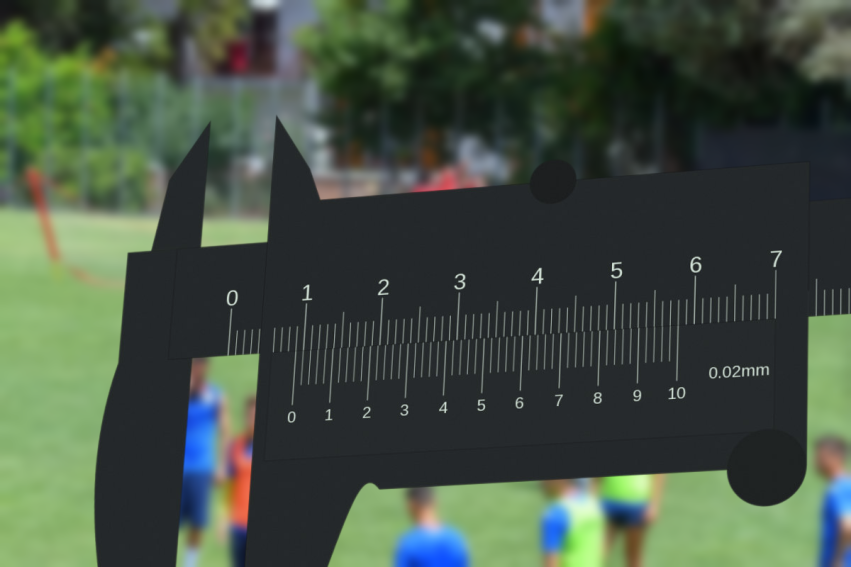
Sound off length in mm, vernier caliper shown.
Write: 9.0 mm
